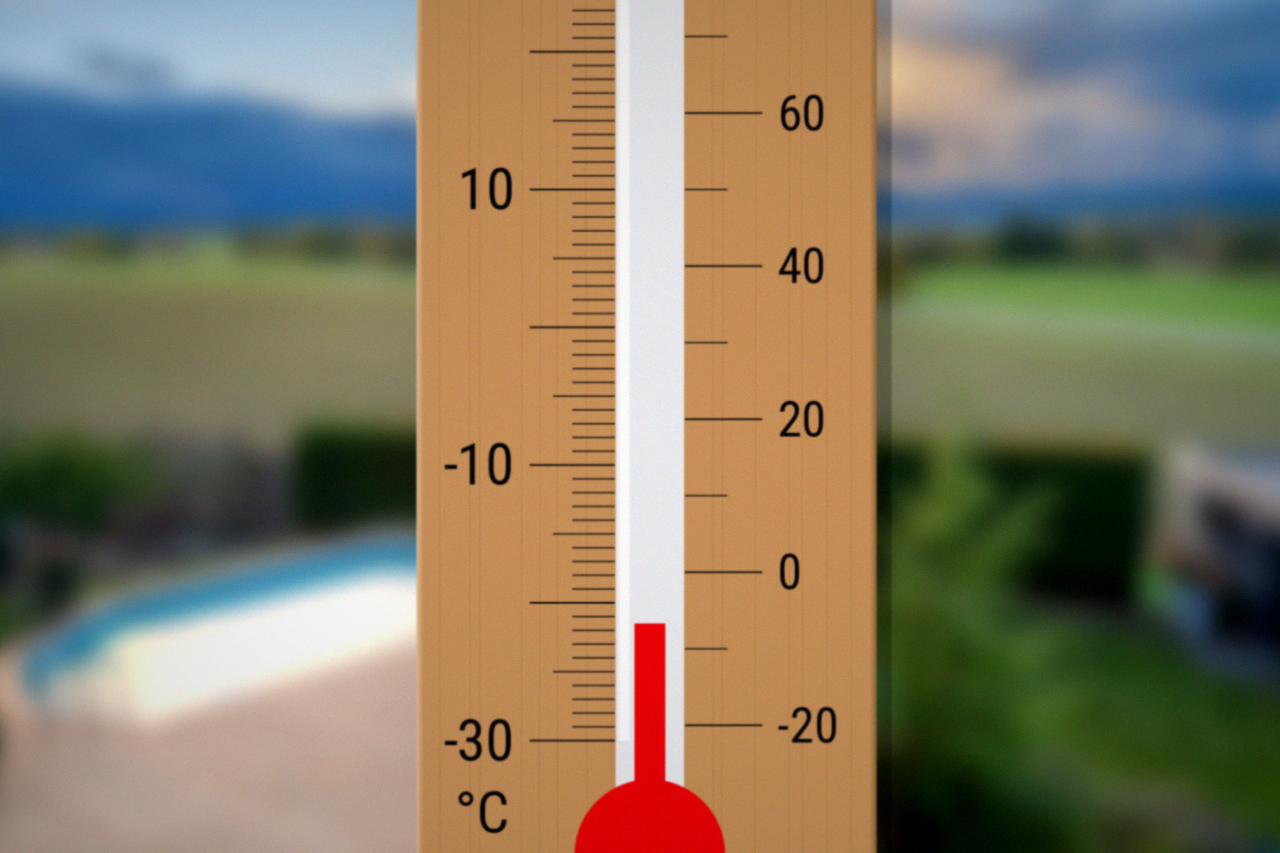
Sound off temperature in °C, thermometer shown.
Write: -21.5 °C
